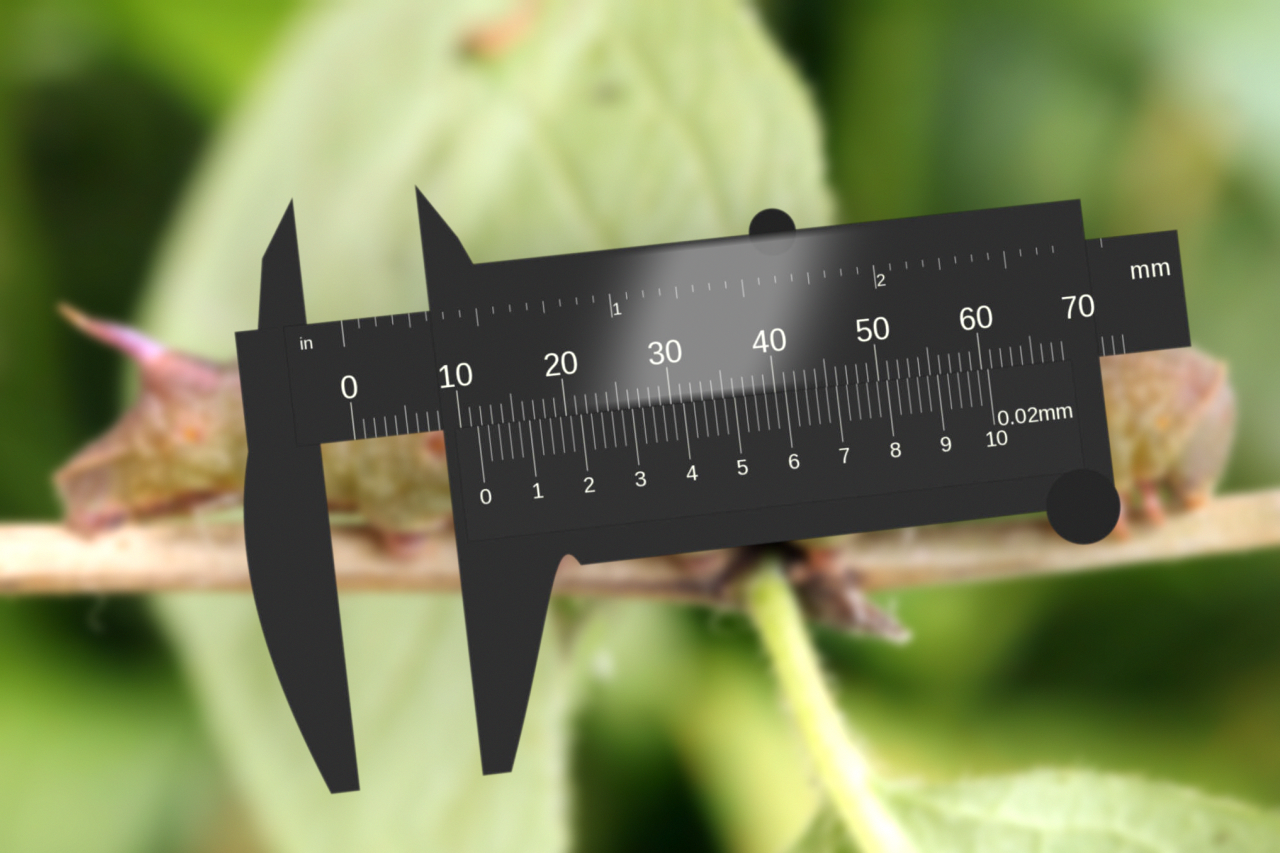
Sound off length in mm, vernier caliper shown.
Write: 11.6 mm
